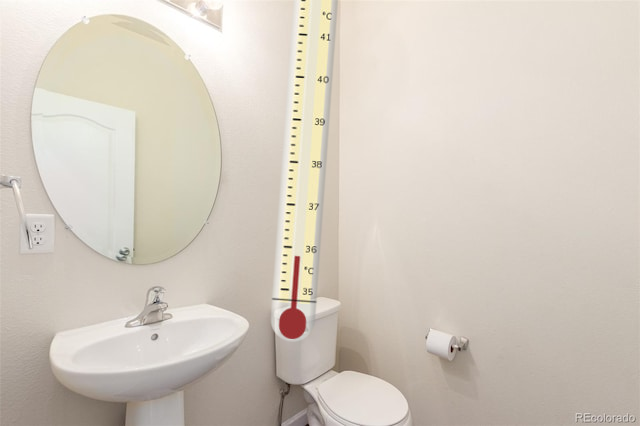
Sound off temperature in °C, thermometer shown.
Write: 35.8 °C
